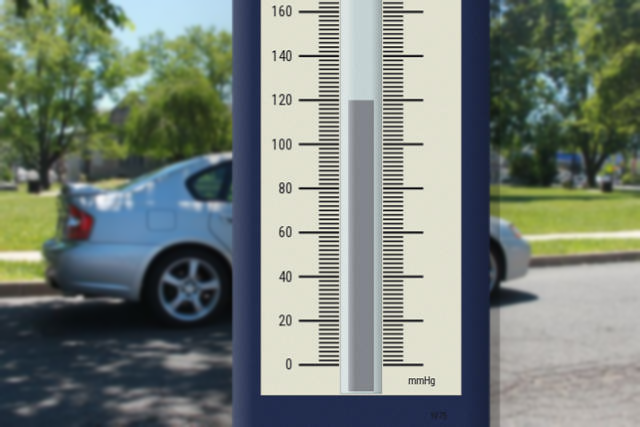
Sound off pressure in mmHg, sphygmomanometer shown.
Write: 120 mmHg
